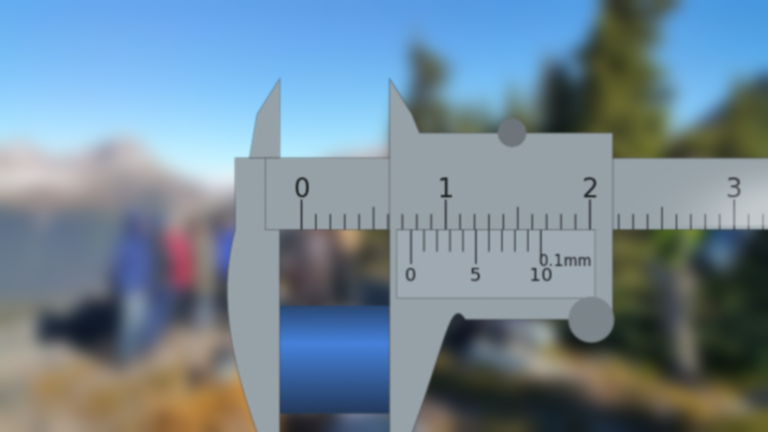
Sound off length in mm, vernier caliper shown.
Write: 7.6 mm
